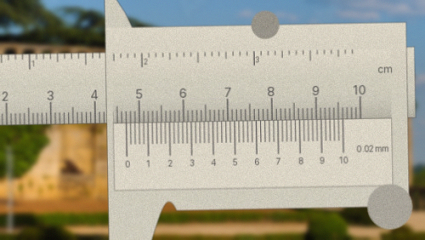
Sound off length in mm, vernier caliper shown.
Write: 47.0 mm
